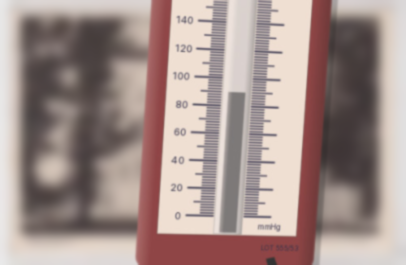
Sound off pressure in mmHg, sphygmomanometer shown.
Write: 90 mmHg
